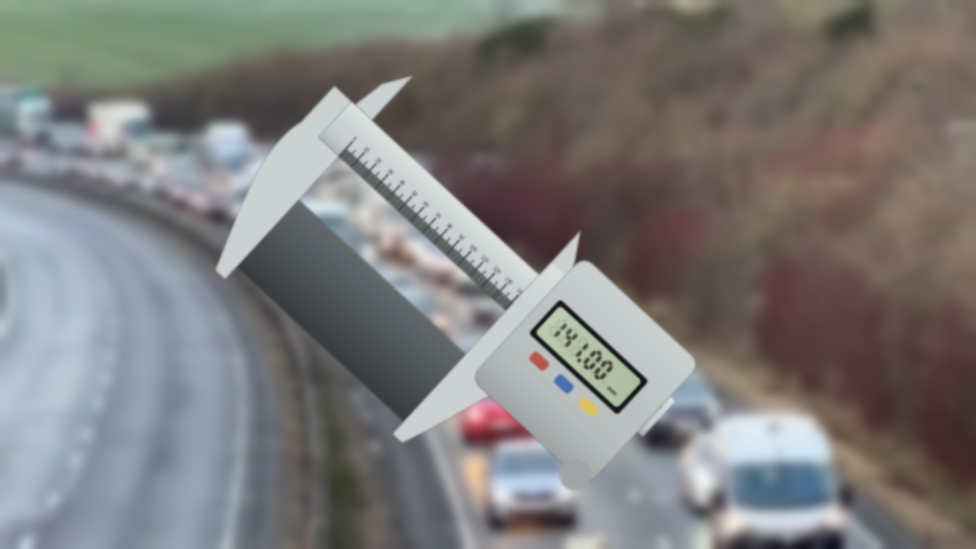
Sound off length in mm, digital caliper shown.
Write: 141.00 mm
